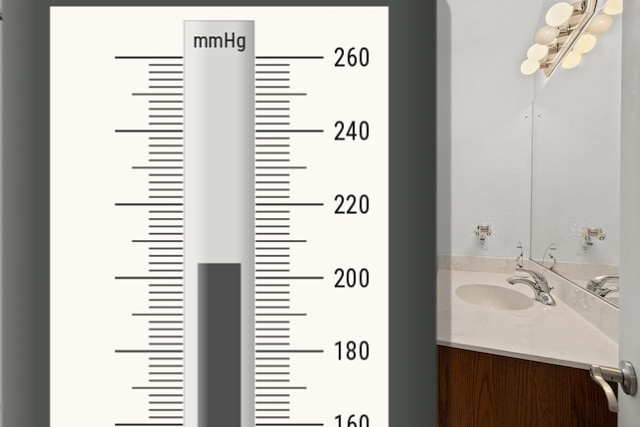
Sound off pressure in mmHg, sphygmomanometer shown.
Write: 204 mmHg
